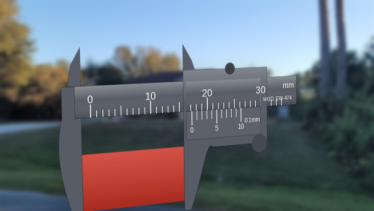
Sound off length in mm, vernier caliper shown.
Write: 17.2 mm
